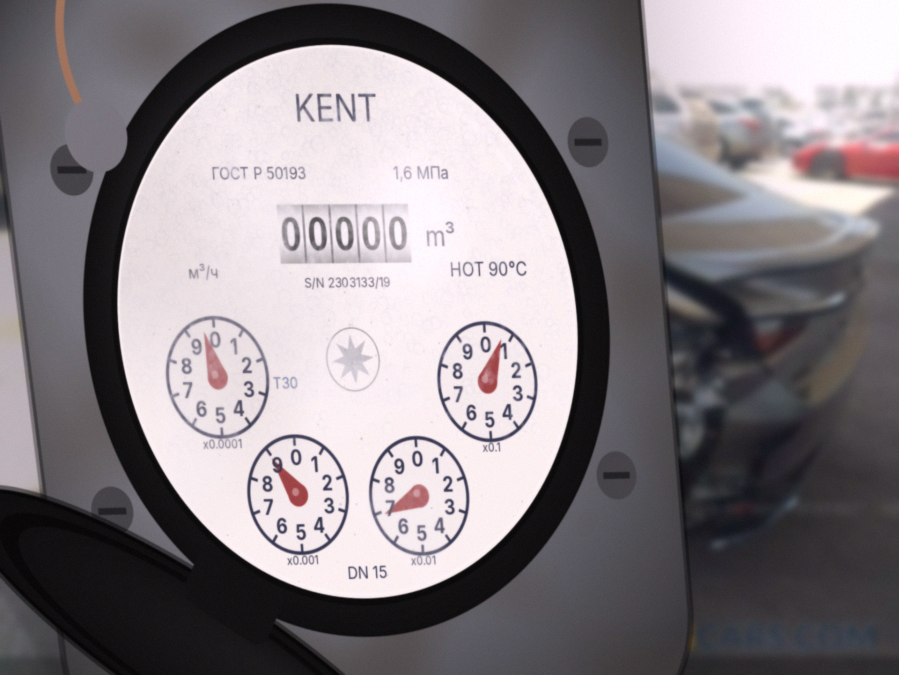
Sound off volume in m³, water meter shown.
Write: 0.0689 m³
